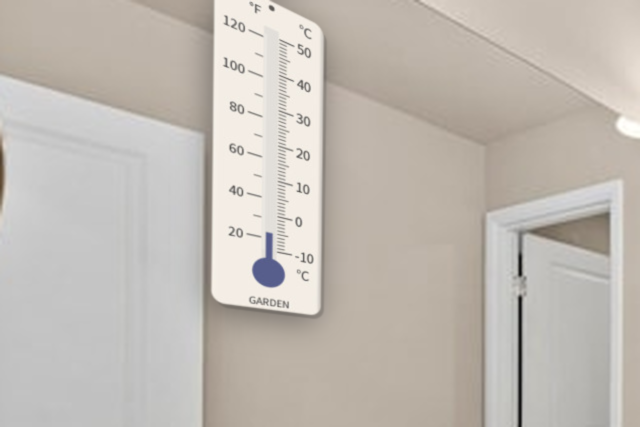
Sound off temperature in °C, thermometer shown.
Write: -5 °C
